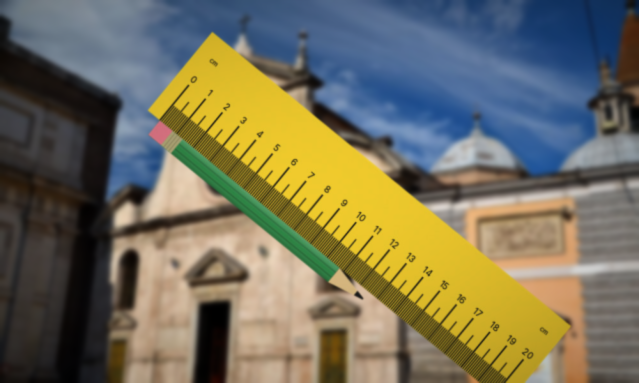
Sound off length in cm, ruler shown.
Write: 12.5 cm
